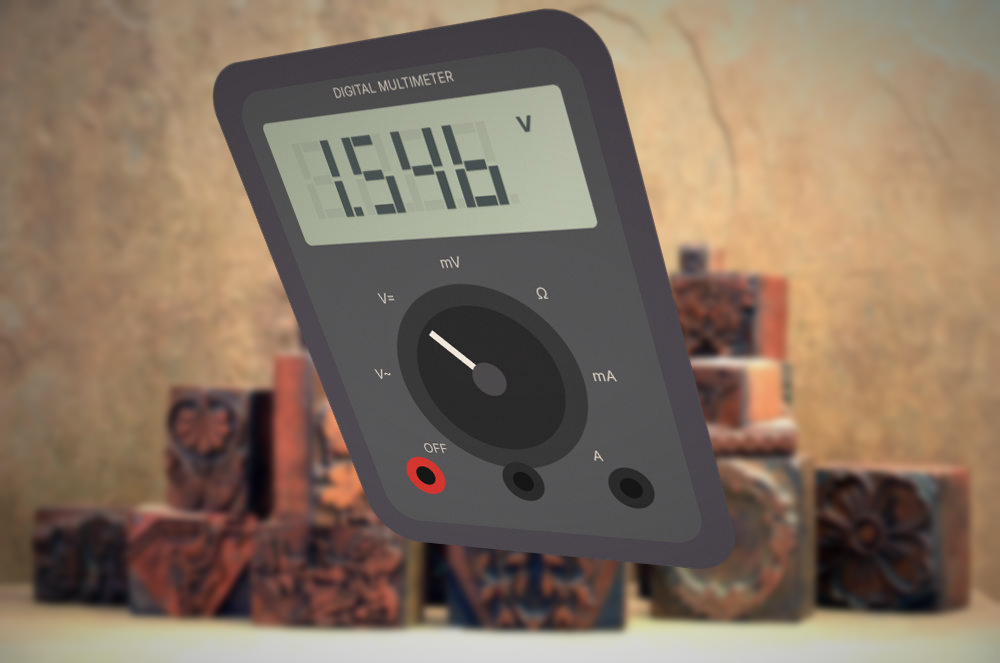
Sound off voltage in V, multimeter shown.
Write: 1.546 V
